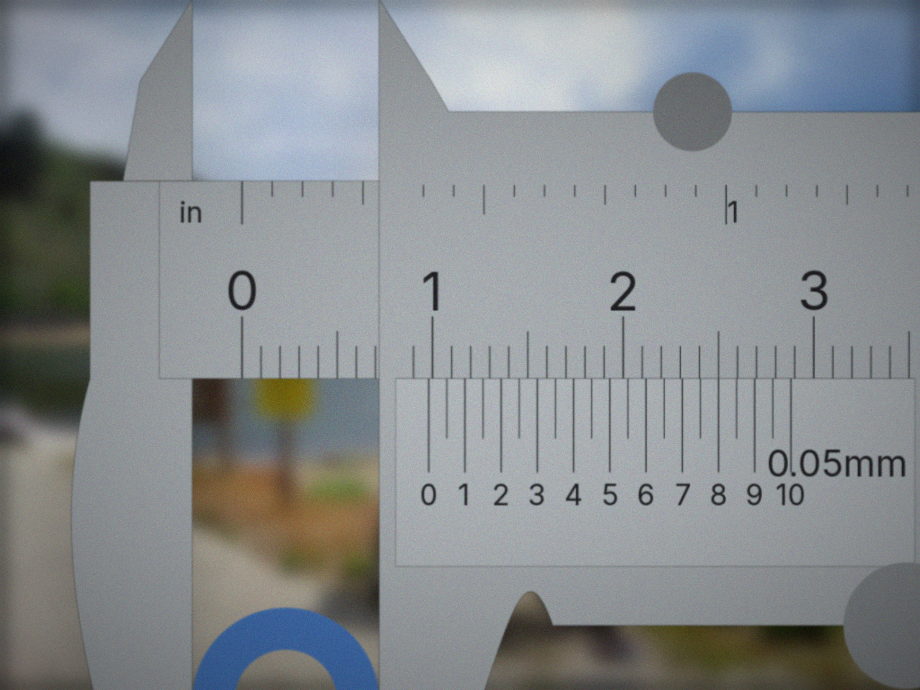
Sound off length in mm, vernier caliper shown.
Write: 9.8 mm
